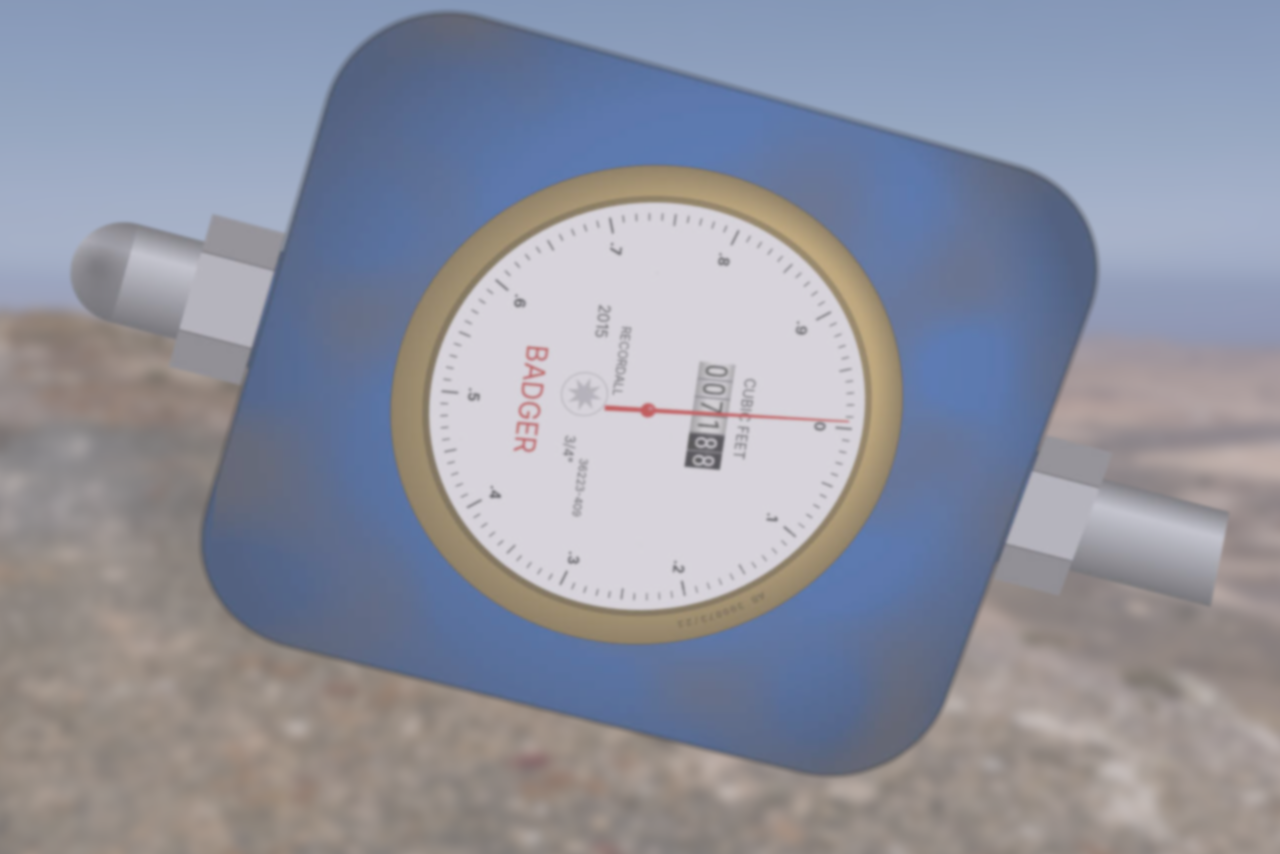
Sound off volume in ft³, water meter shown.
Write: 7187.99 ft³
